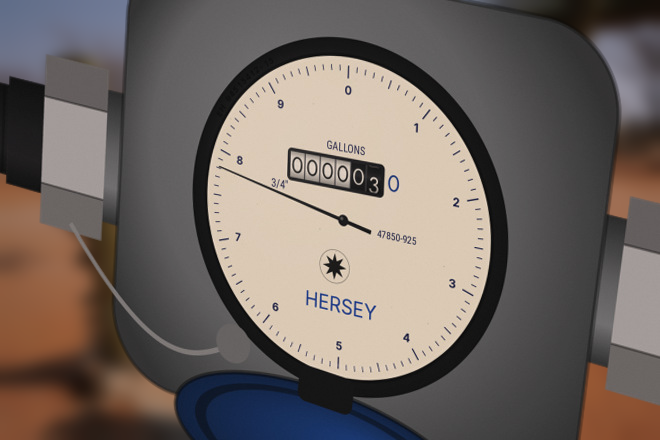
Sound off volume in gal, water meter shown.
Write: 27.8 gal
